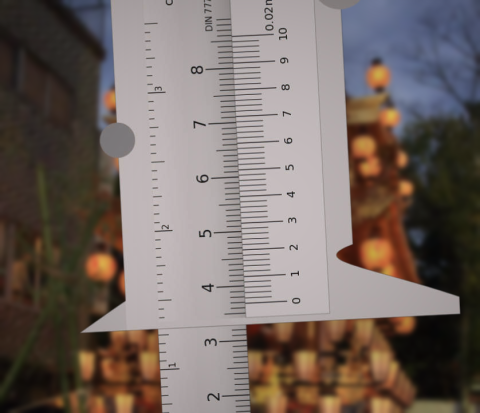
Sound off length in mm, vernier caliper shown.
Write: 36.8 mm
